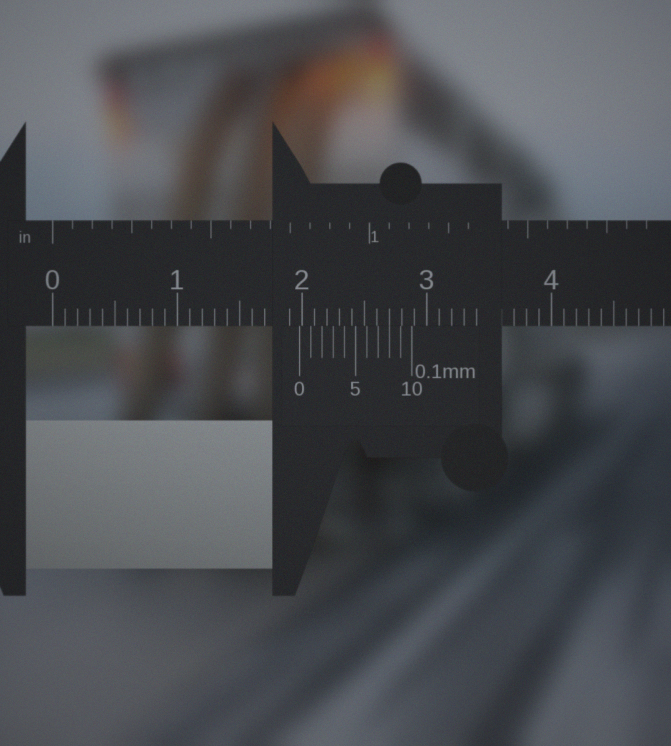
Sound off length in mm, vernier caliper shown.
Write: 19.8 mm
